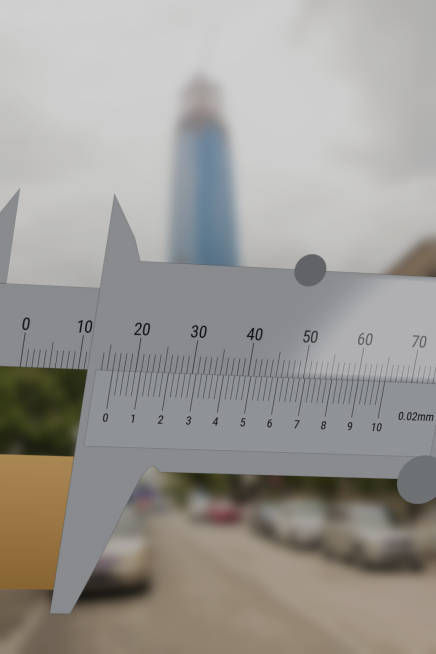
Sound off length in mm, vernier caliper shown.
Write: 16.0 mm
